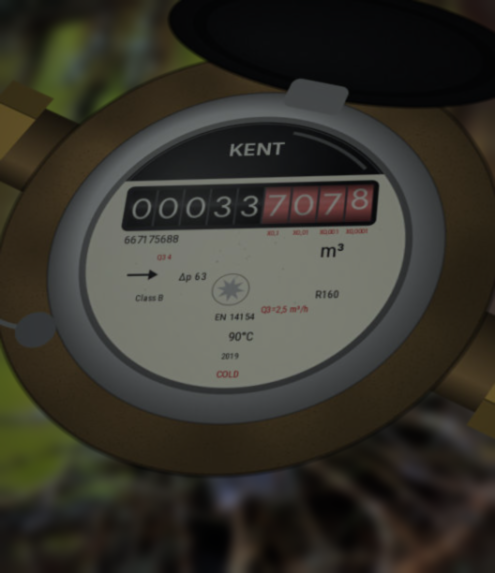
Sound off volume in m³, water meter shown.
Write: 33.7078 m³
